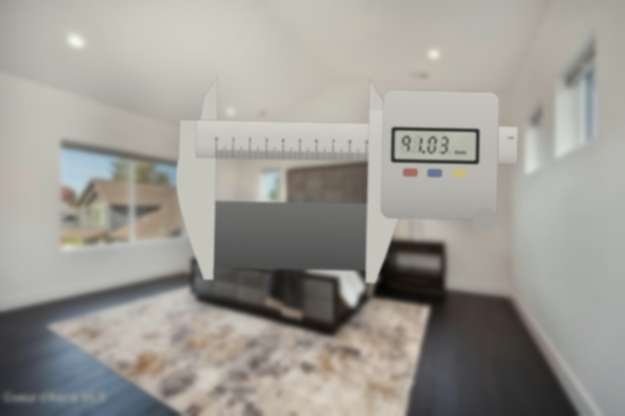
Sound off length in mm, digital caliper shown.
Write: 91.03 mm
